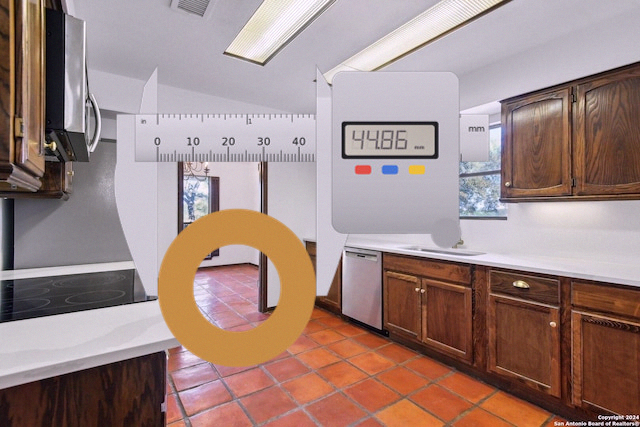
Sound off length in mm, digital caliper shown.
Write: 44.86 mm
